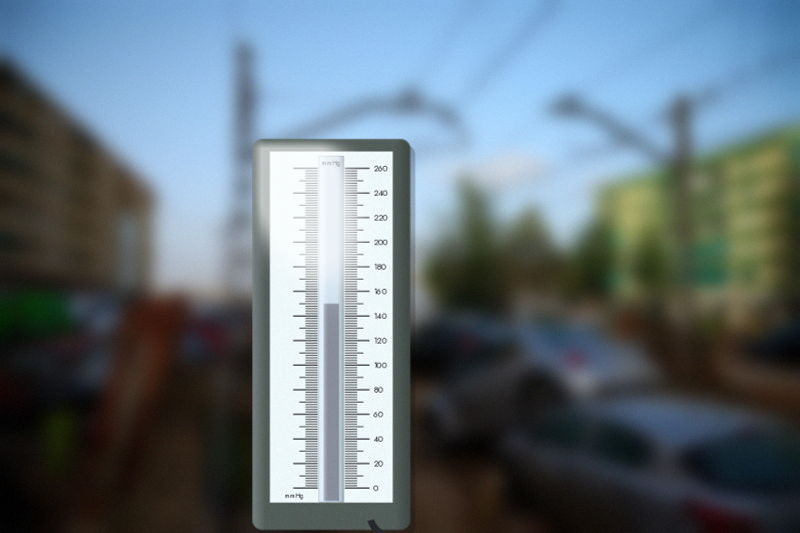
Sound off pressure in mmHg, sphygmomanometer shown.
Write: 150 mmHg
